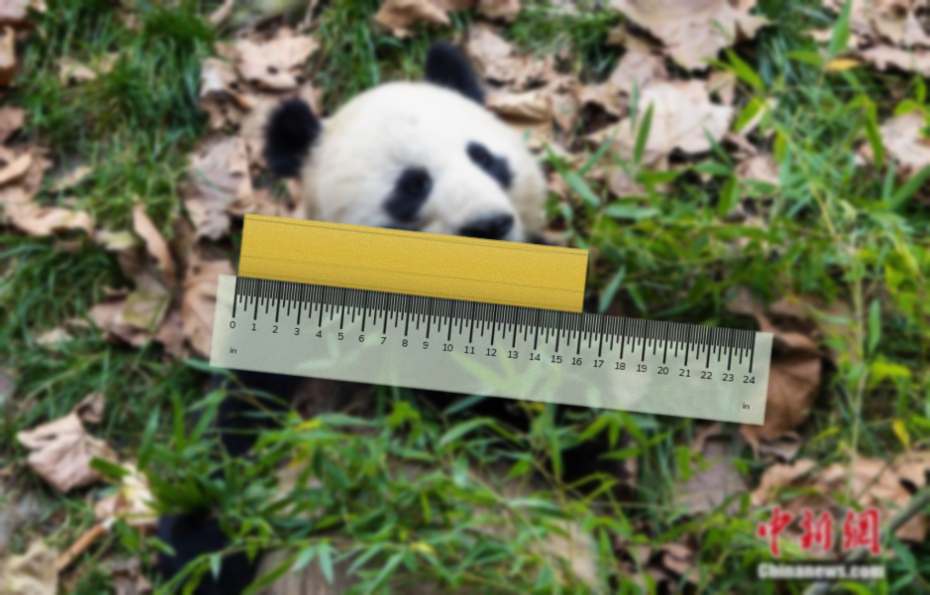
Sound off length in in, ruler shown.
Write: 16 in
